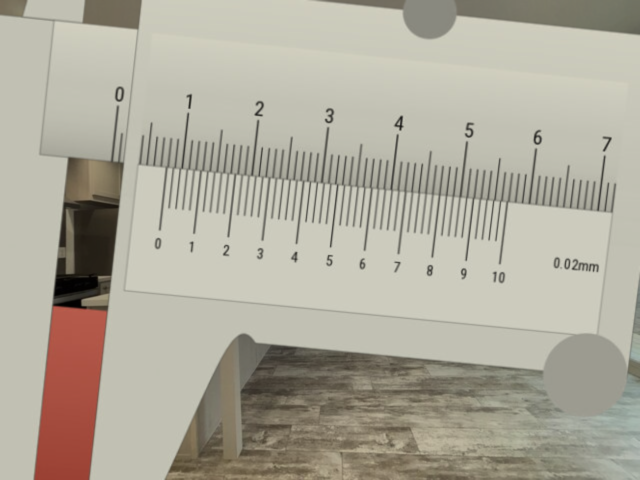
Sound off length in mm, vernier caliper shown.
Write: 7.8 mm
